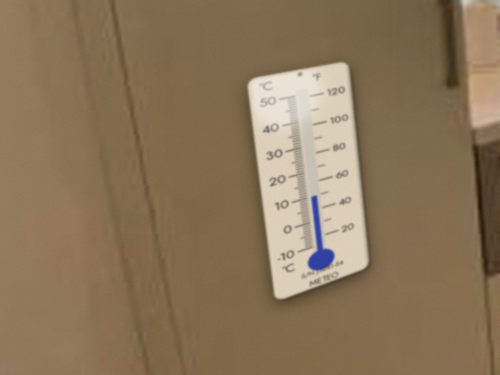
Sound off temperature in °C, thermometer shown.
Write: 10 °C
